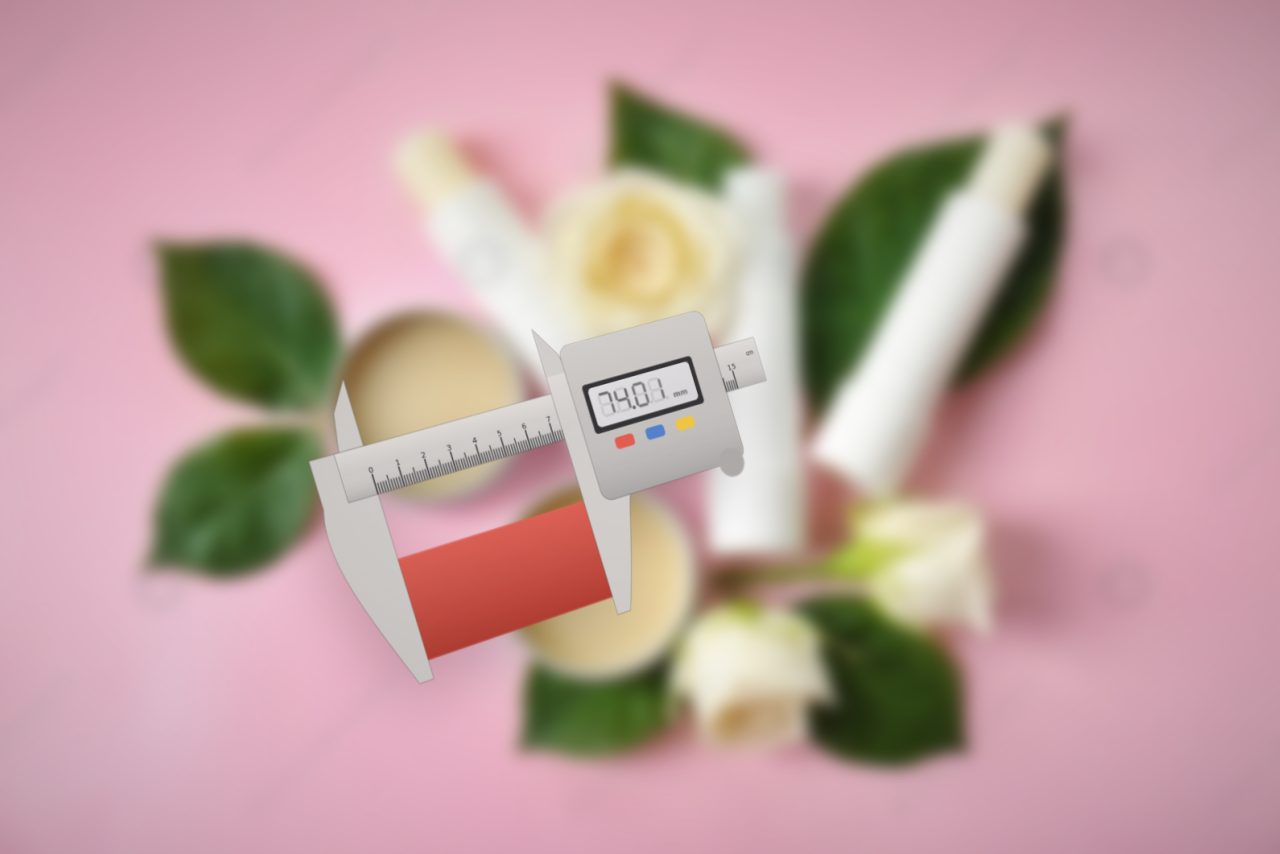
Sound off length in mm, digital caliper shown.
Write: 74.01 mm
